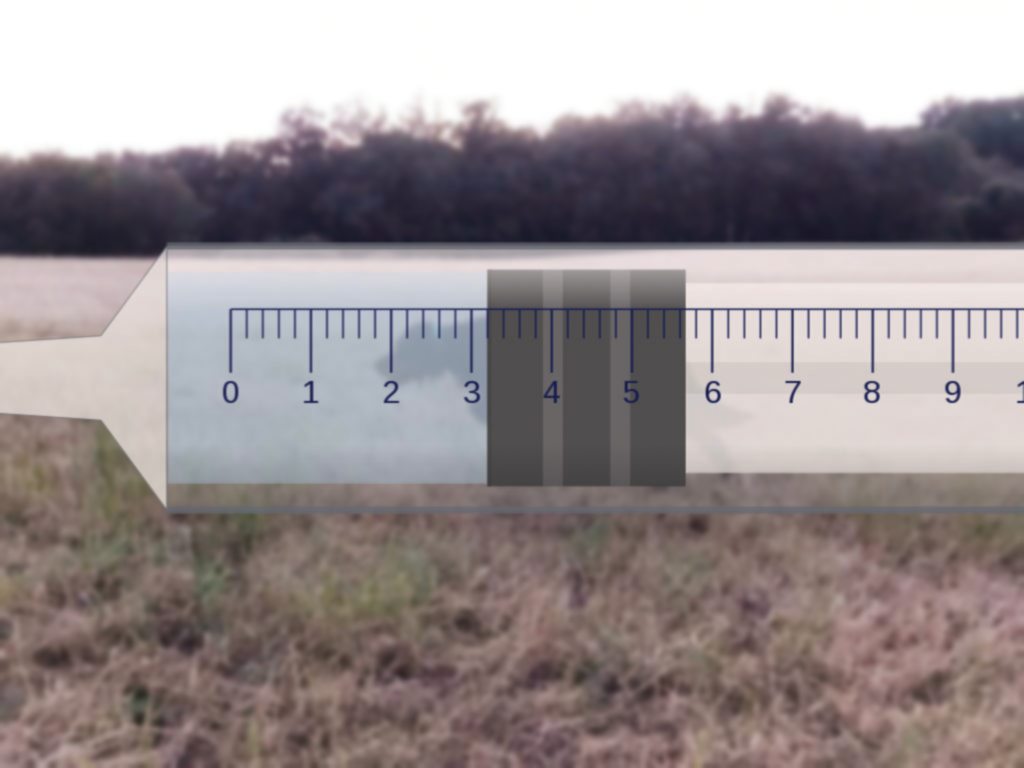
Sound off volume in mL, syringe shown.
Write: 3.2 mL
